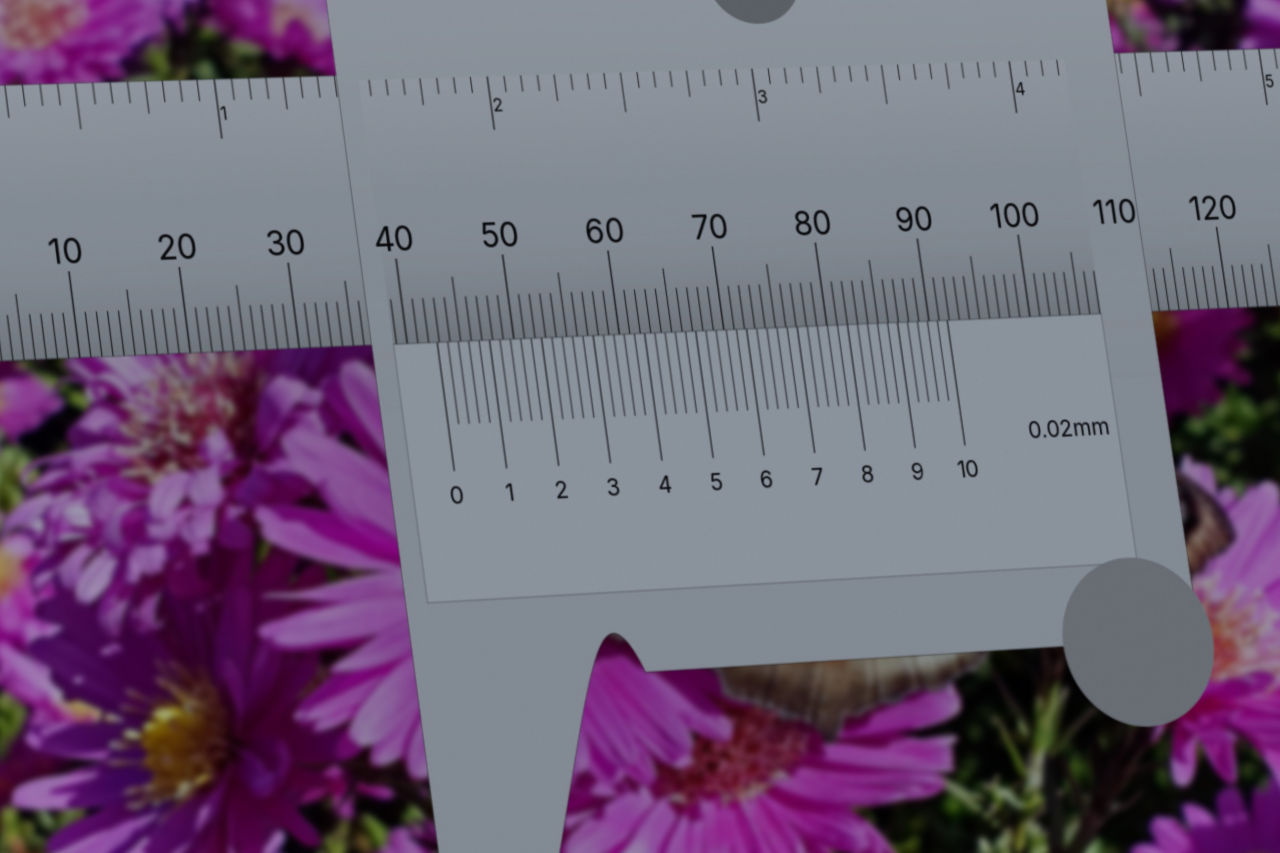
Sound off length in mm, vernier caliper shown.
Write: 42.8 mm
